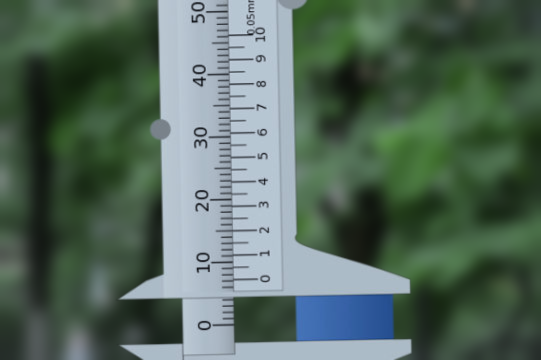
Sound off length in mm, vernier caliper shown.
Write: 7.2 mm
